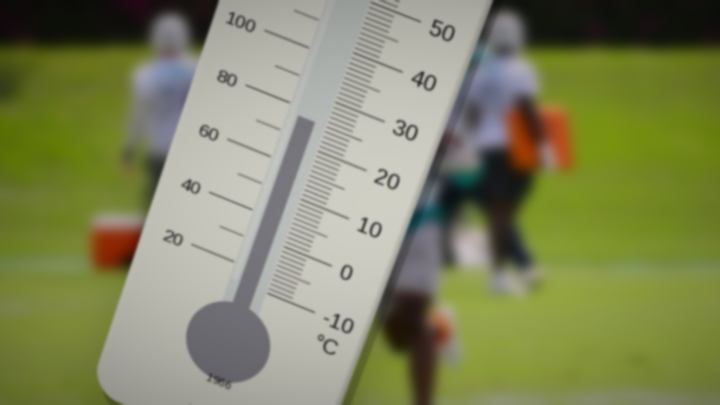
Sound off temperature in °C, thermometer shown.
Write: 25 °C
